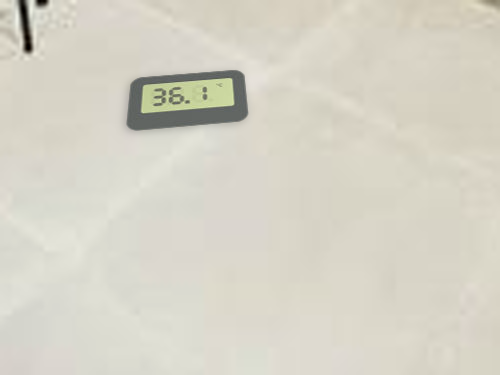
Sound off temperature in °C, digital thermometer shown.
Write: 36.1 °C
